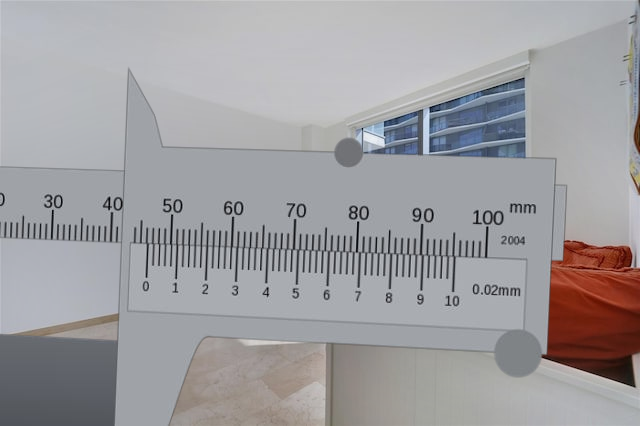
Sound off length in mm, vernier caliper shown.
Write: 46.2 mm
